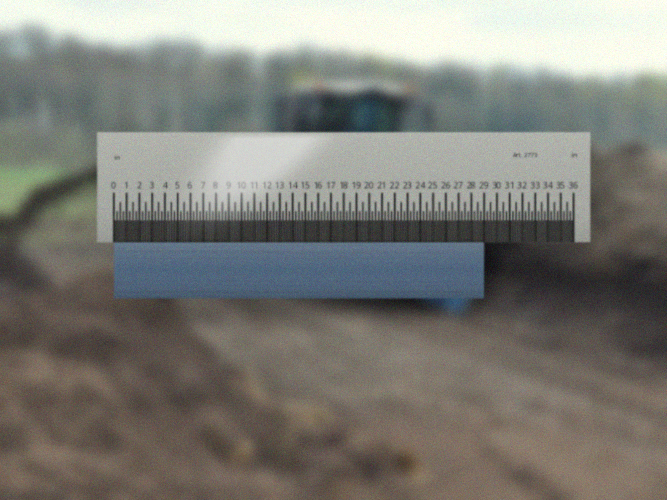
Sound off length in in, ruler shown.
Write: 29 in
